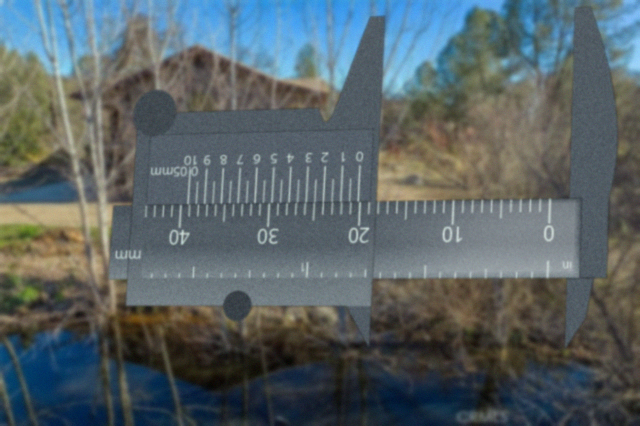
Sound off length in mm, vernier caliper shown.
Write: 20.2 mm
